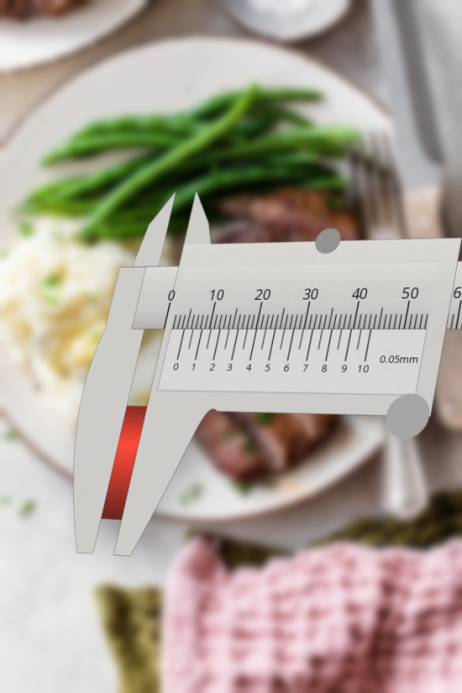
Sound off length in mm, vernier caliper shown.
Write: 4.5 mm
